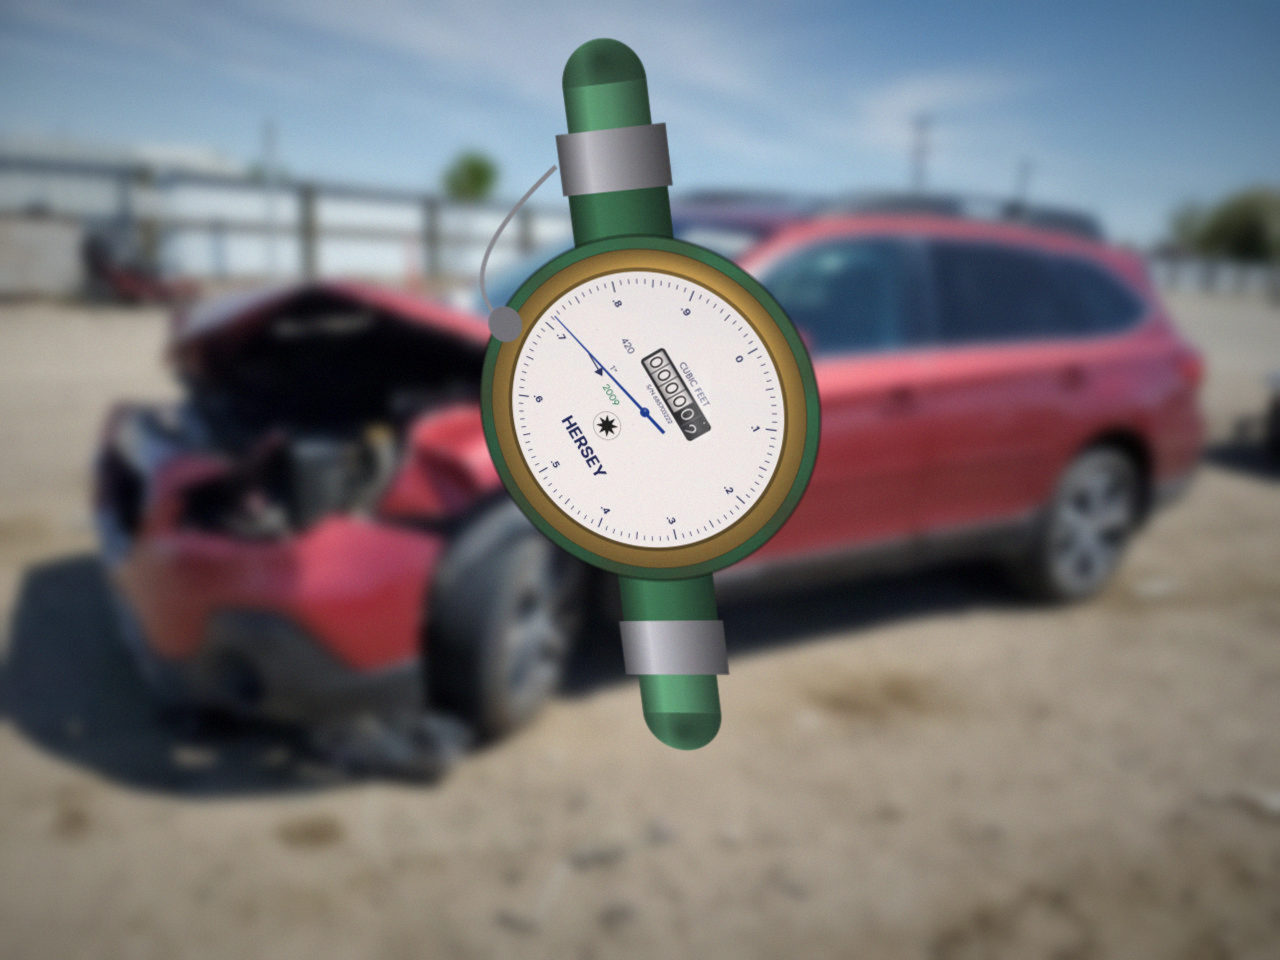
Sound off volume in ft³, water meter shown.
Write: 1.71 ft³
